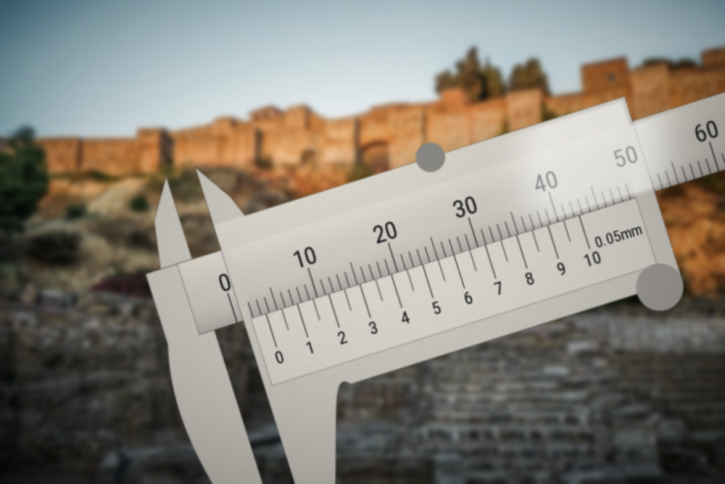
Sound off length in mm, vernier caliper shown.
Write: 3.6 mm
